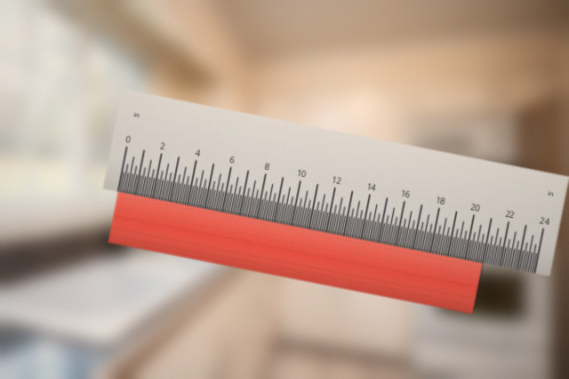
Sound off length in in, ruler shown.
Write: 21 in
